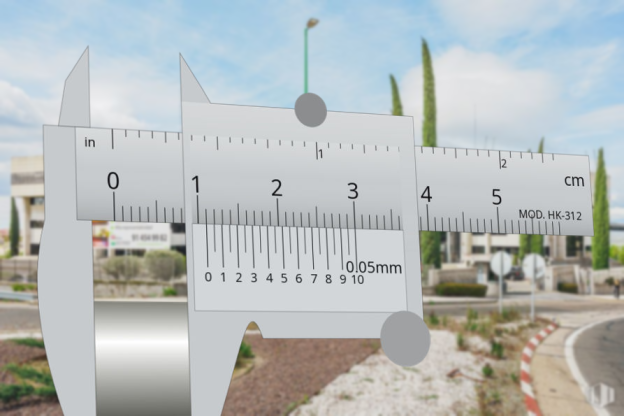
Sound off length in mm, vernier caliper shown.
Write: 11.0 mm
